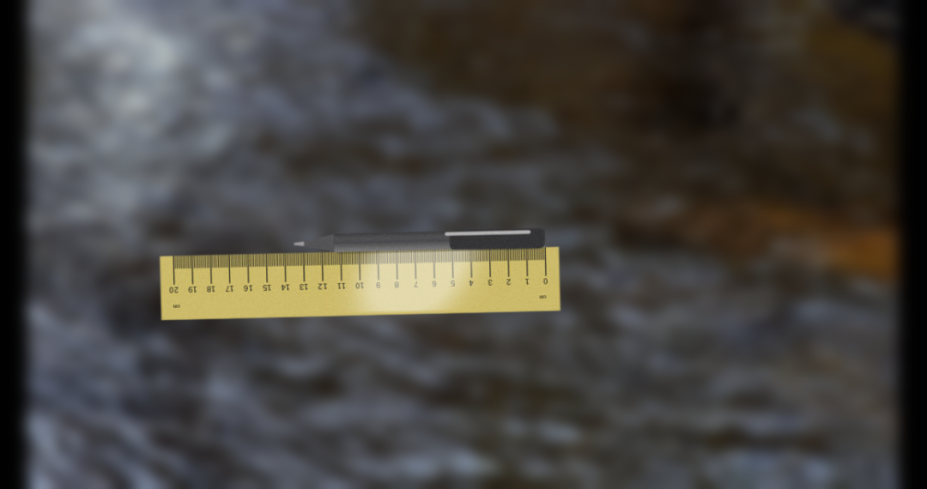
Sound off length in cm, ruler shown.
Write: 13.5 cm
